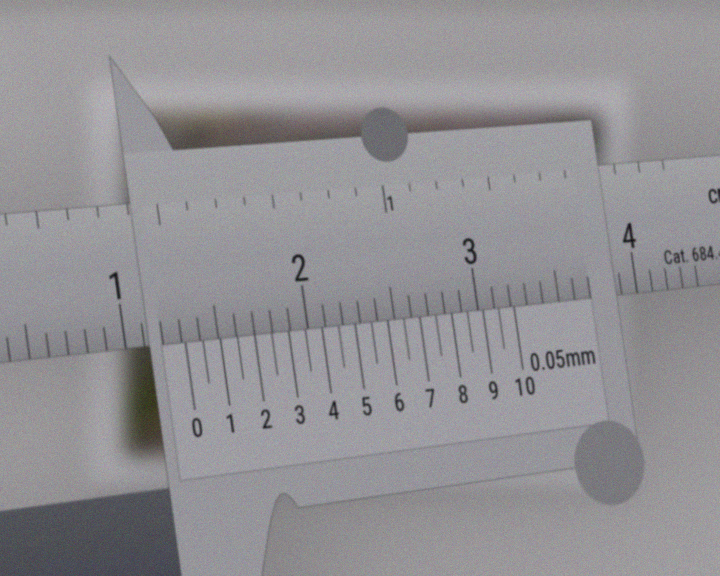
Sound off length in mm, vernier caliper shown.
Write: 13.2 mm
